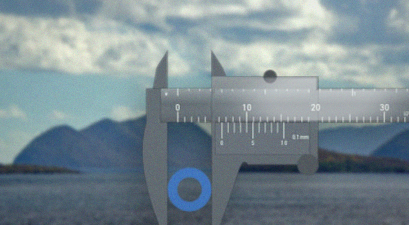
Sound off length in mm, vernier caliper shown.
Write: 6.4 mm
